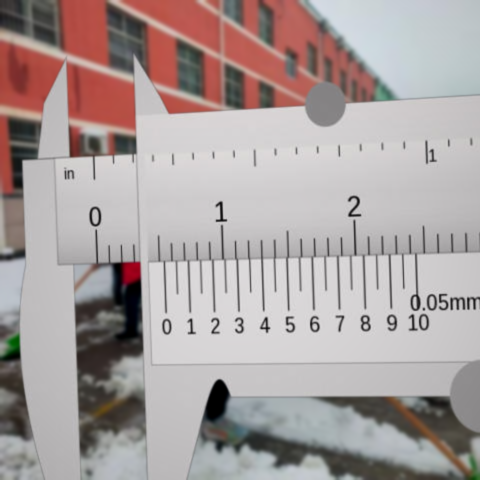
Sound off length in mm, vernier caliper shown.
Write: 5.4 mm
